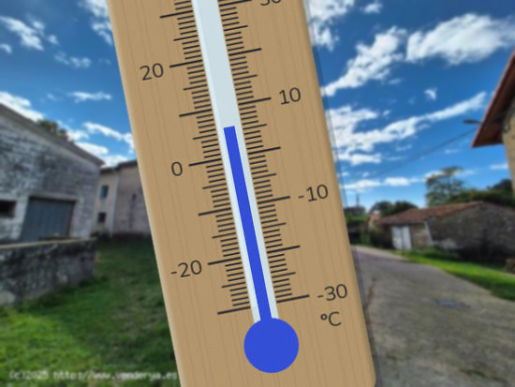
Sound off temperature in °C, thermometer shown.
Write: 6 °C
